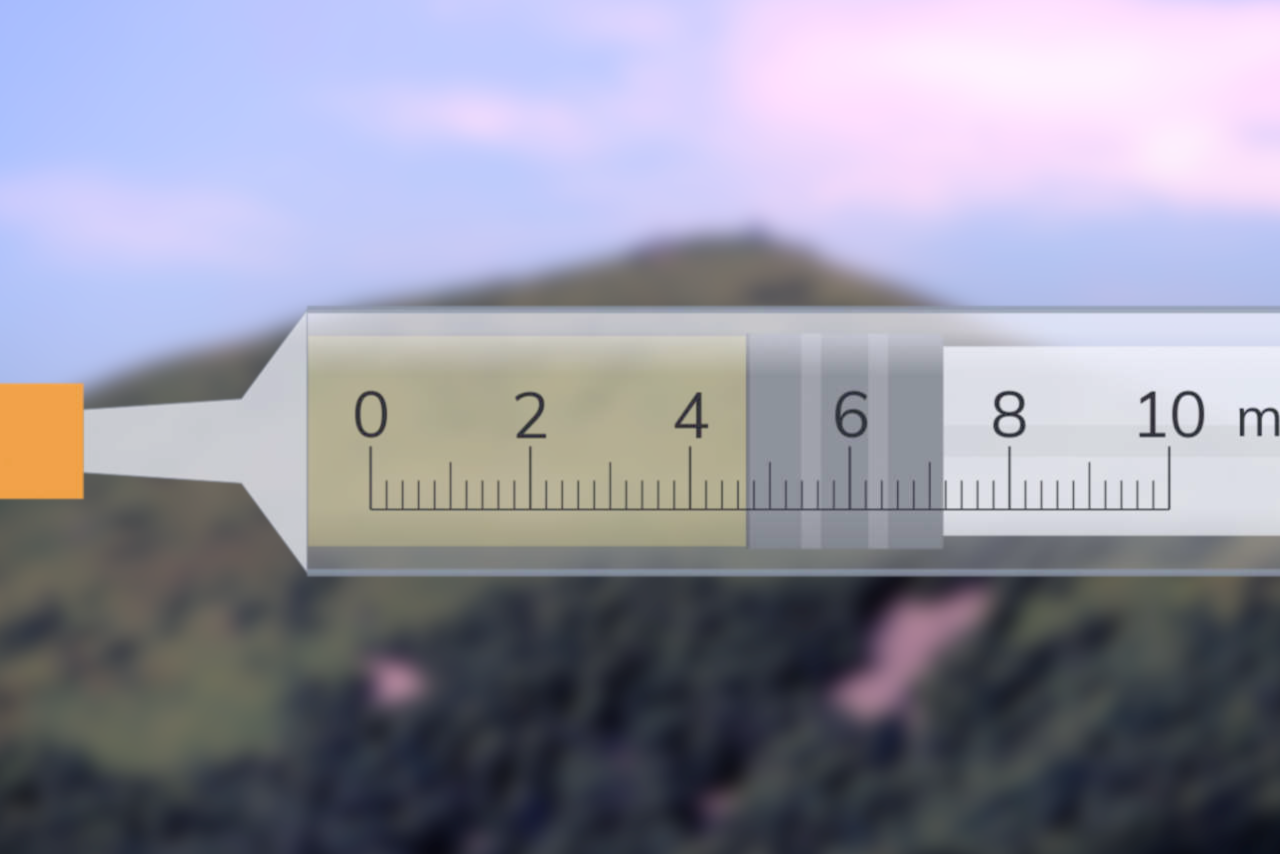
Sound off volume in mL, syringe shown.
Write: 4.7 mL
